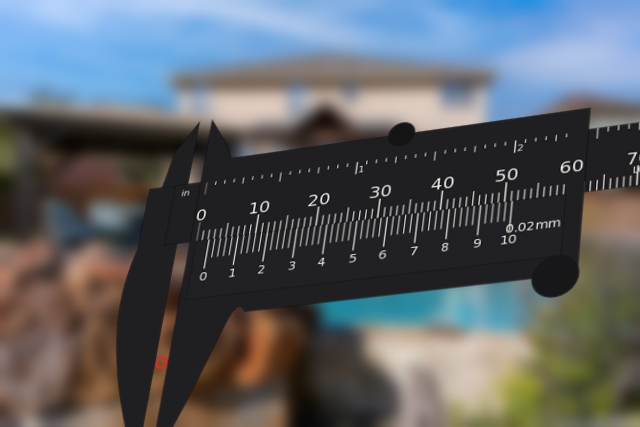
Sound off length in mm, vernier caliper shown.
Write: 2.2 mm
